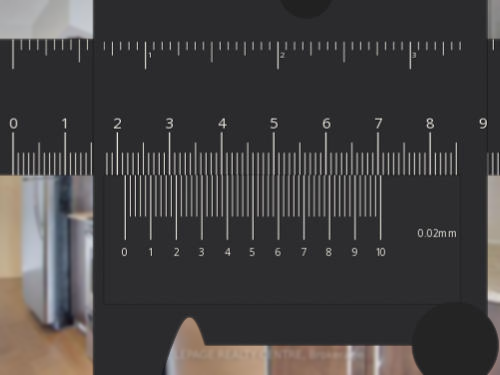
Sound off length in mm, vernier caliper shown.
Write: 21.5 mm
